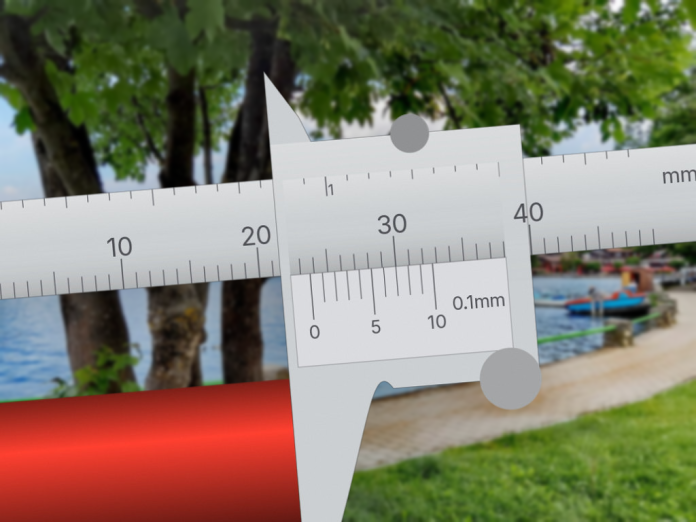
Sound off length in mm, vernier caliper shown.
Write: 23.7 mm
